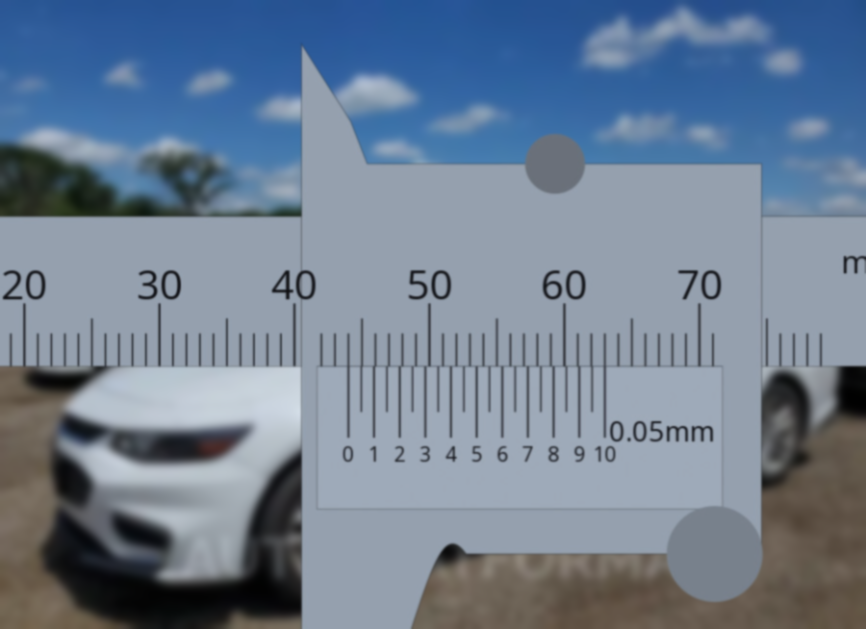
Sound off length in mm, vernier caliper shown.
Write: 44.0 mm
